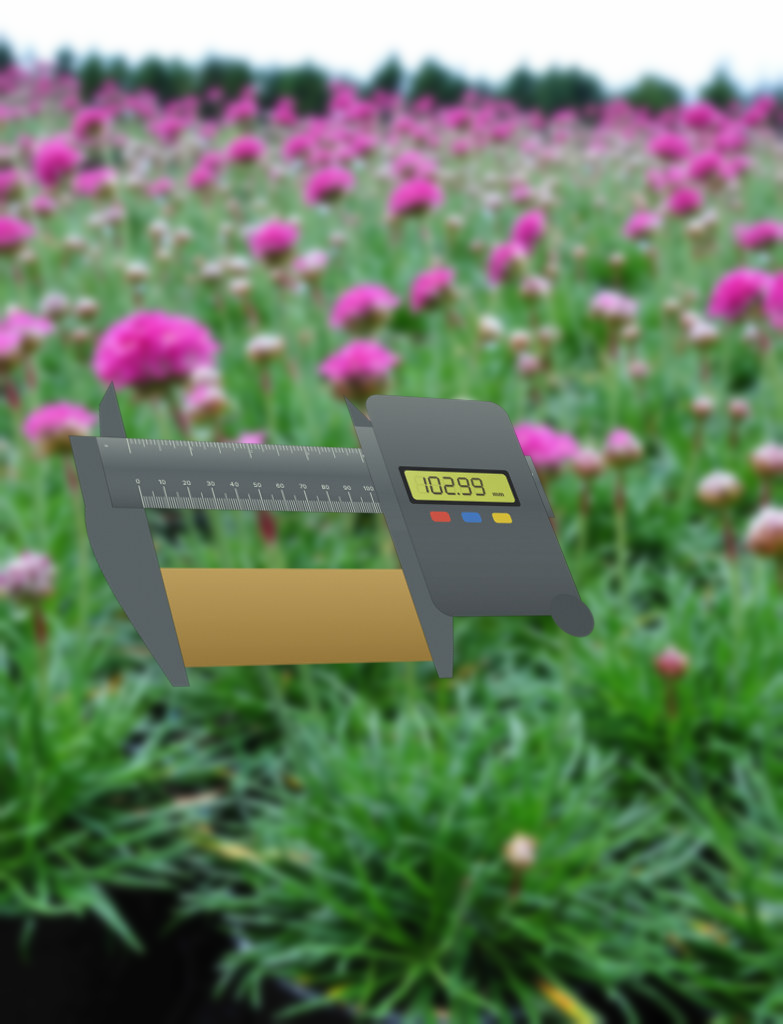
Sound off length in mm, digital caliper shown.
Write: 102.99 mm
